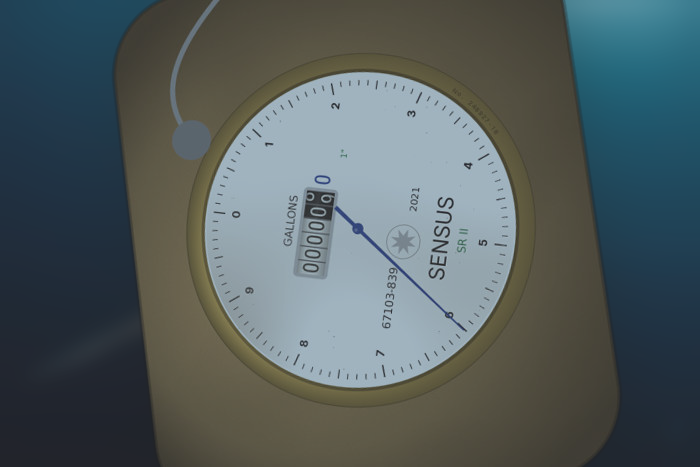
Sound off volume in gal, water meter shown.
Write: 86.0 gal
